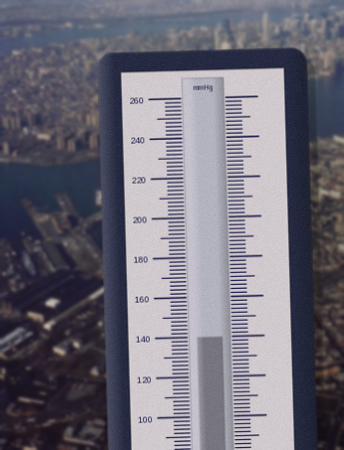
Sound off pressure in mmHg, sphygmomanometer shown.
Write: 140 mmHg
